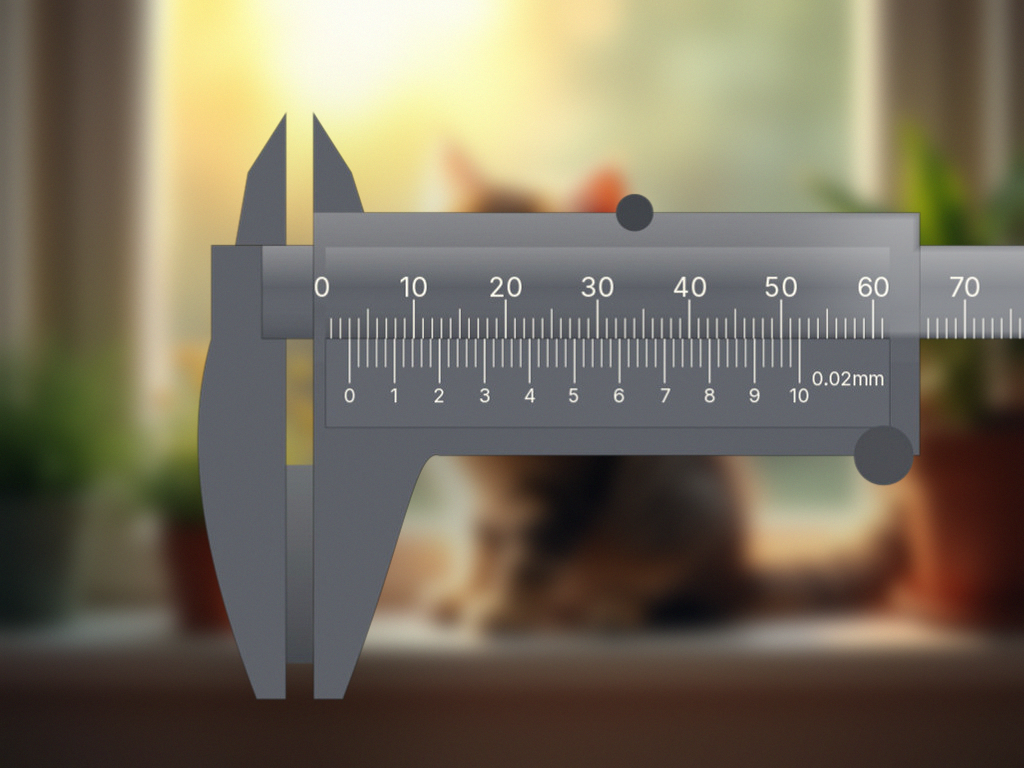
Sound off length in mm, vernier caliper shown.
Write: 3.0 mm
